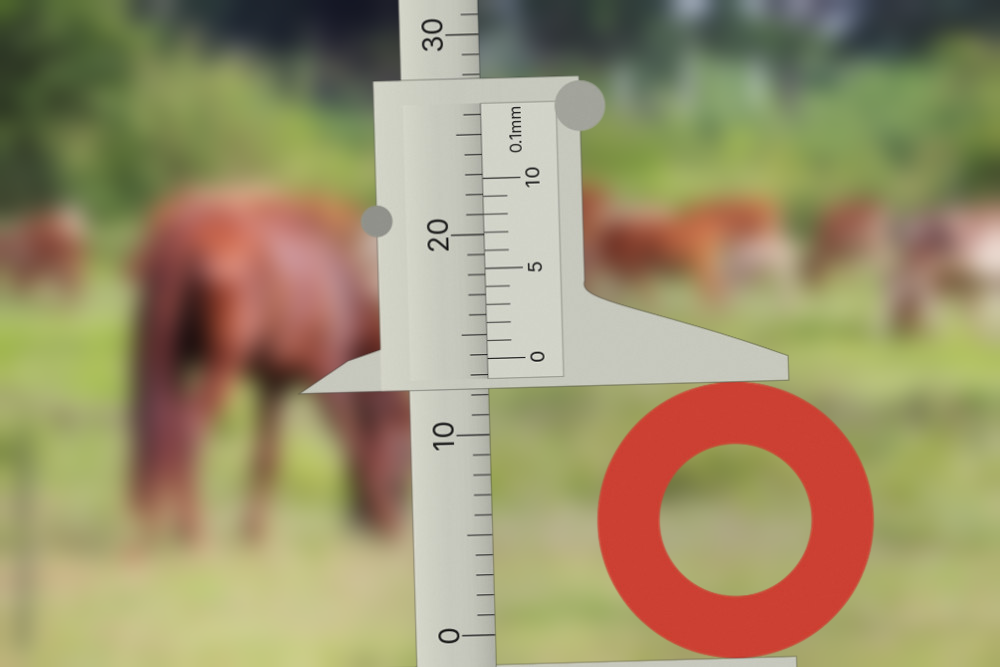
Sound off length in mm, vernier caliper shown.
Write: 13.8 mm
